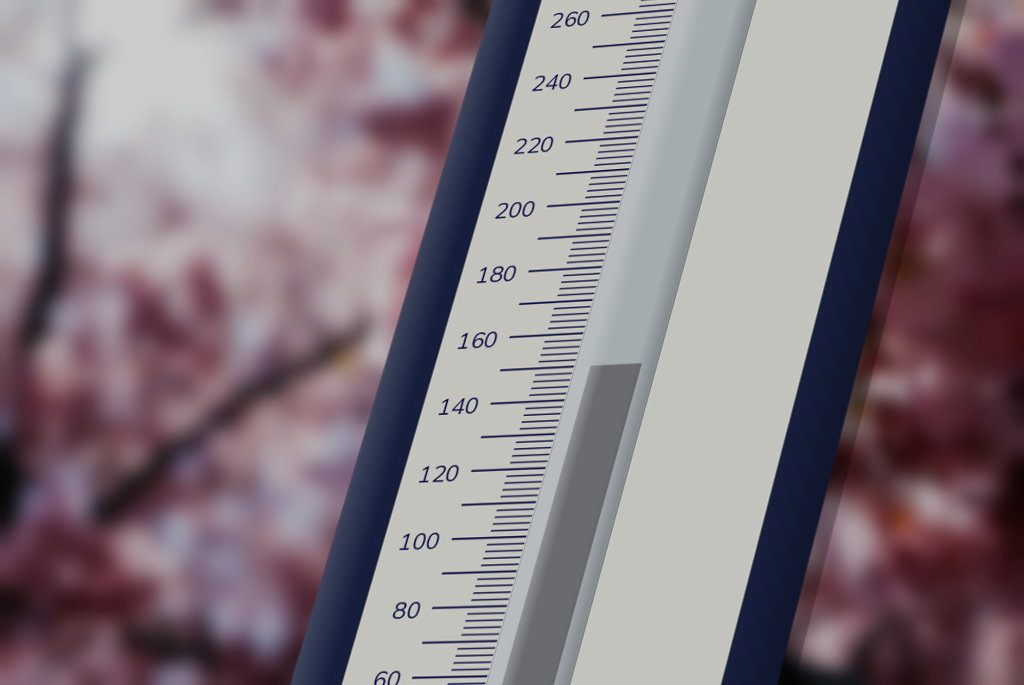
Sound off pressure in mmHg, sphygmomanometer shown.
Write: 150 mmHg
